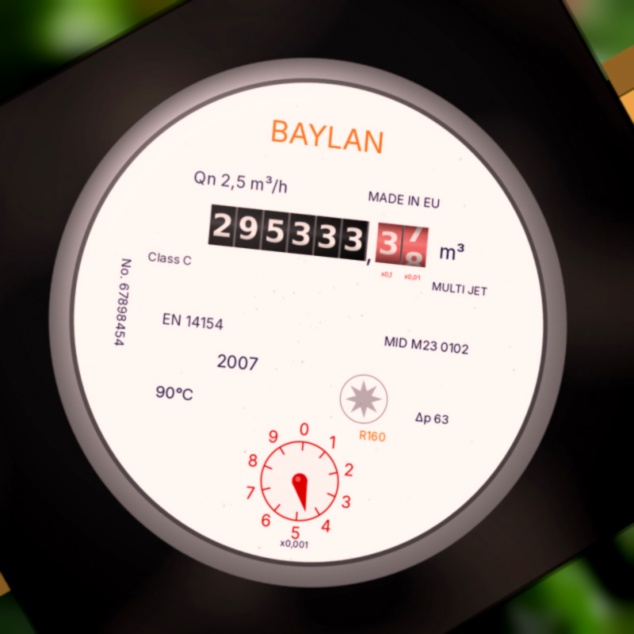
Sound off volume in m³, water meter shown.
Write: 295333.374 m³
